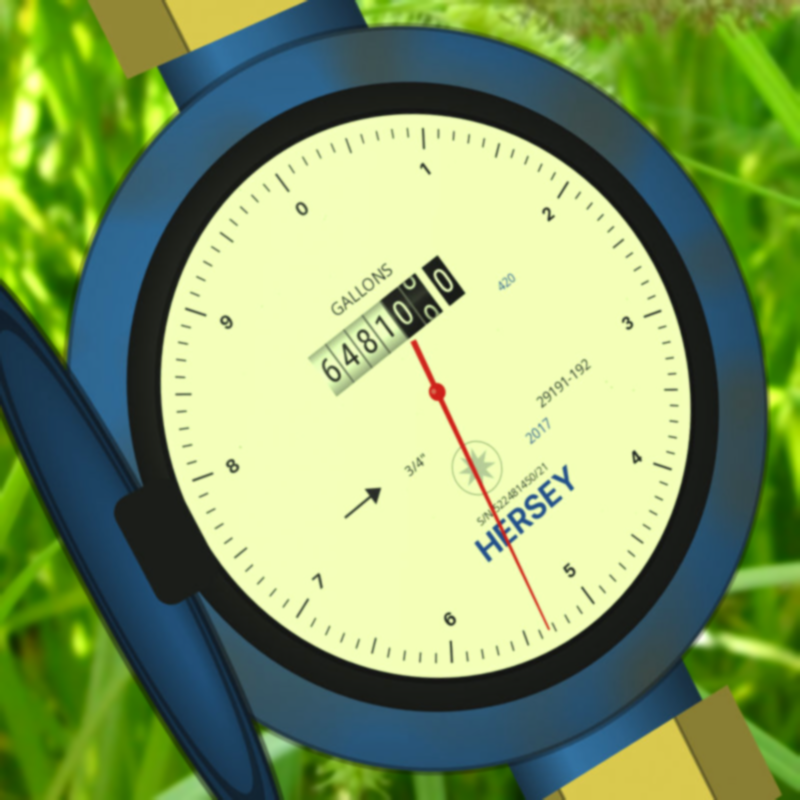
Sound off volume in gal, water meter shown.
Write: 6481085.3 gal
